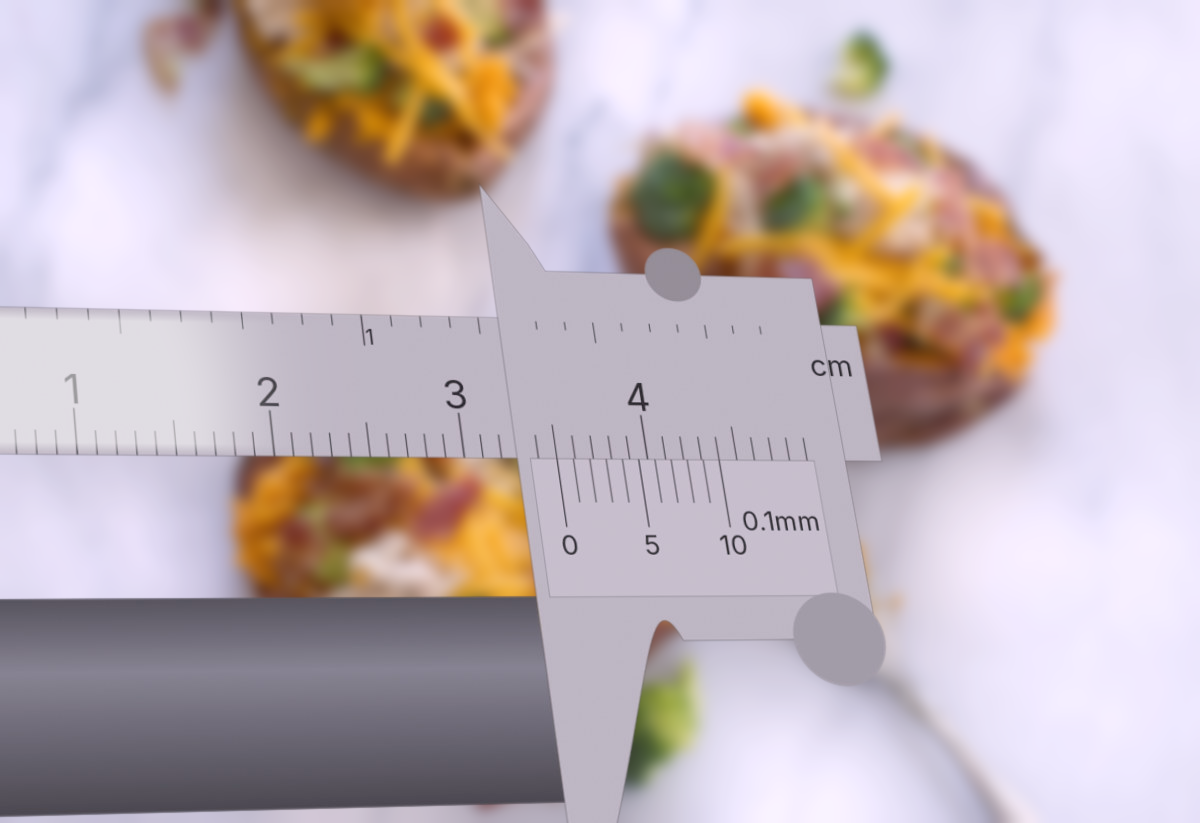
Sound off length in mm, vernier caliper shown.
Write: 35.0 mm
